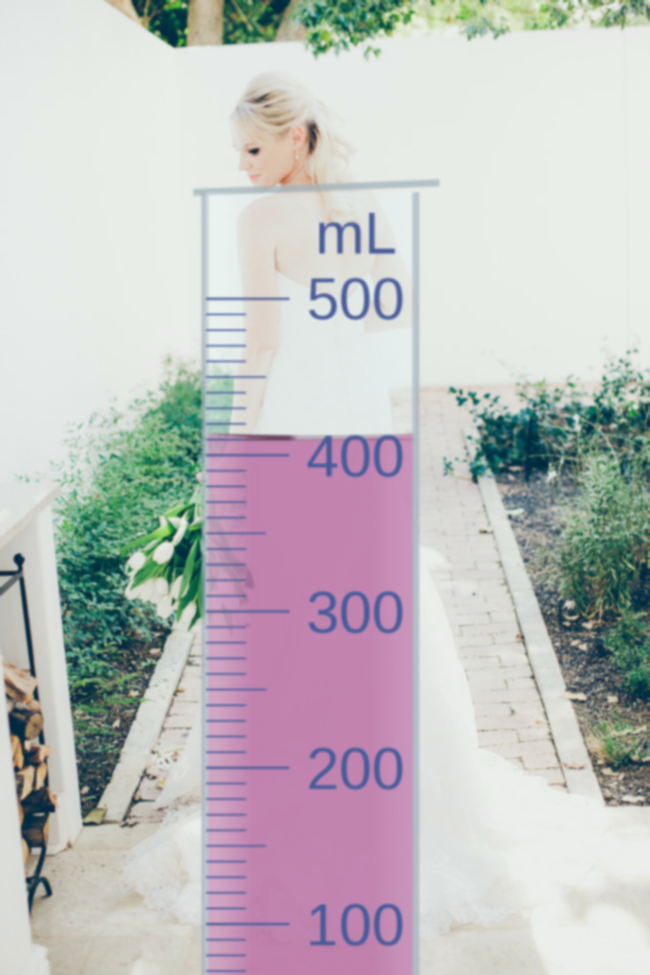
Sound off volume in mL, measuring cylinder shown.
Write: 410 mL
